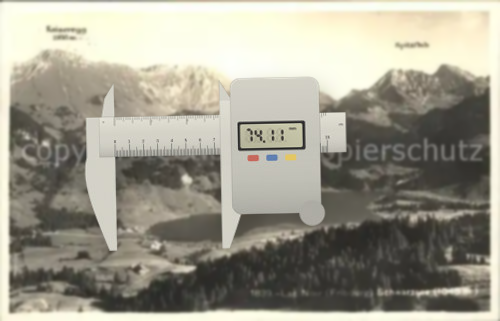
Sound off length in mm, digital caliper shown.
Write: 74.11 mm
